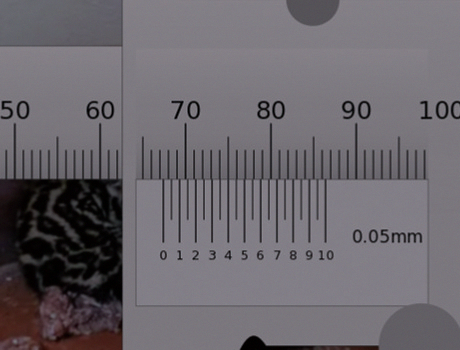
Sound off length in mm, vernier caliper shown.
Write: 67.4 mm
